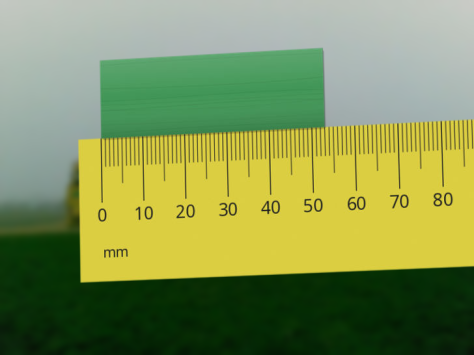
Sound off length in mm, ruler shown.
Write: 53 mm
